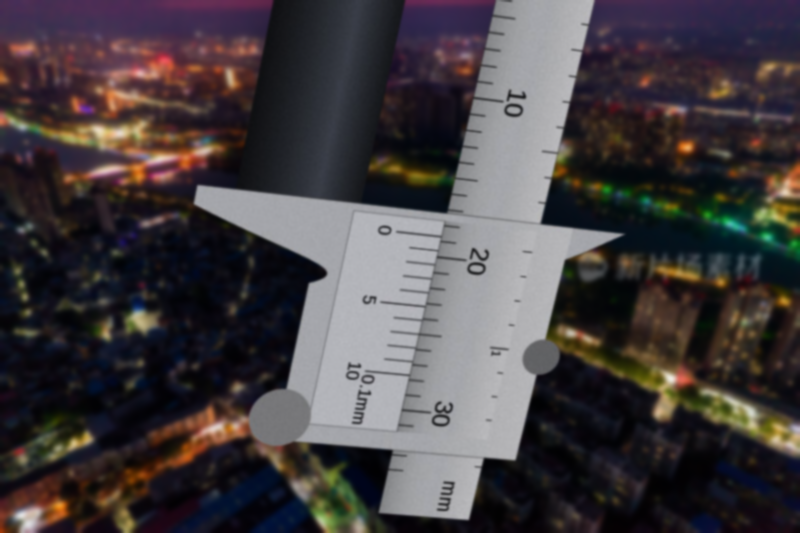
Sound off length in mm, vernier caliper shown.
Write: 18.7 mm
